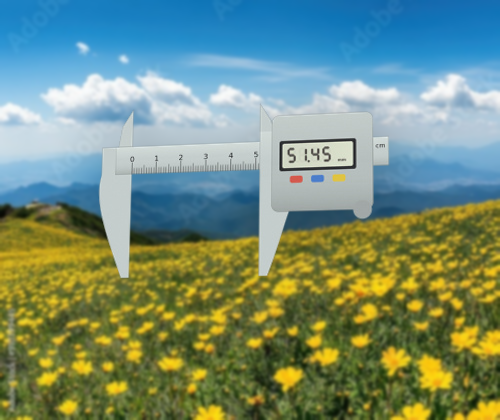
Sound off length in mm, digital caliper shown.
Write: 51.45 mm
